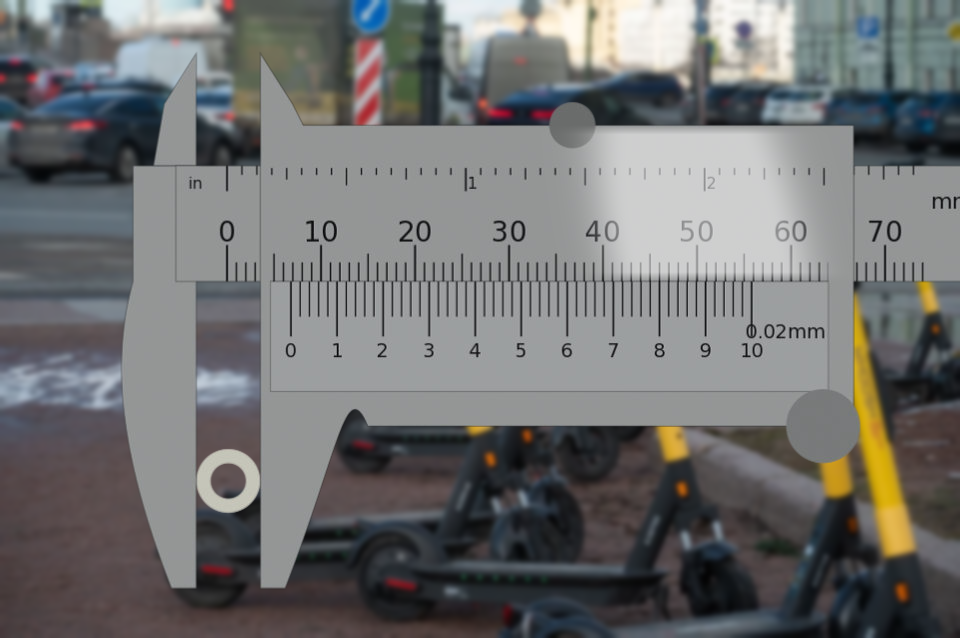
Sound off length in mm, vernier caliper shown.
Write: 6.8 mm
